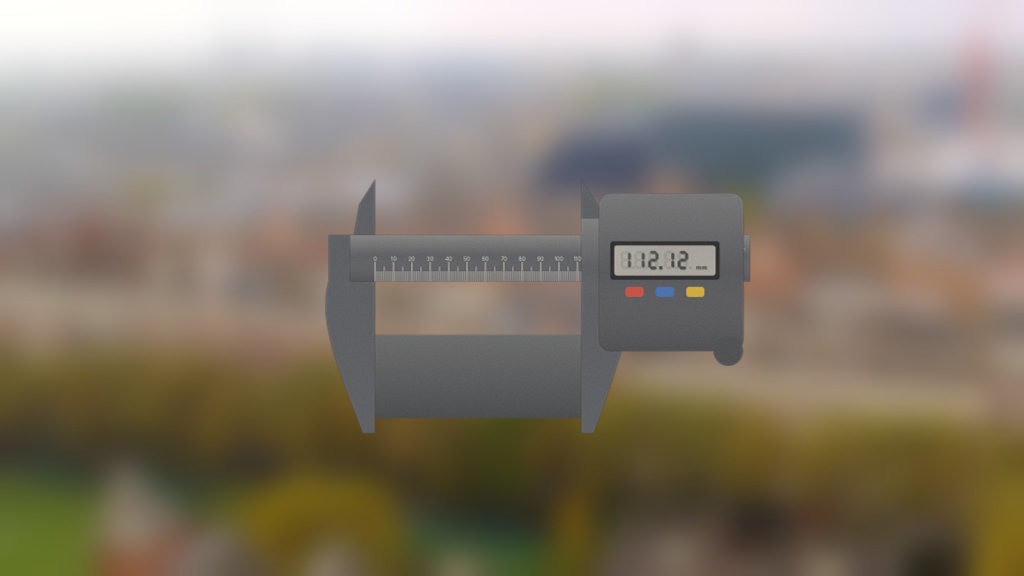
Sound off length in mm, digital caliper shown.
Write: 112.12 mm
